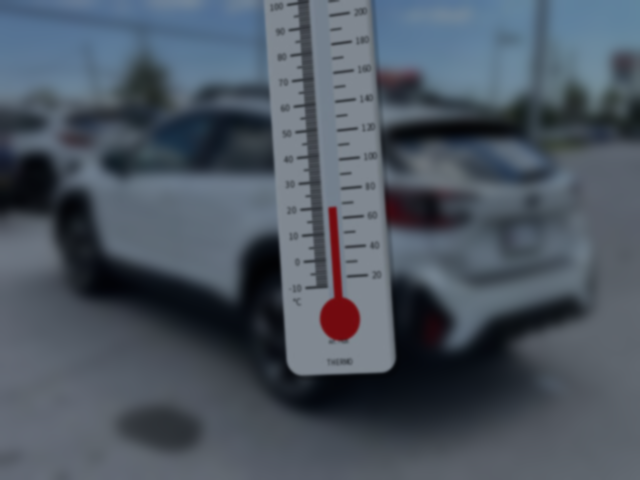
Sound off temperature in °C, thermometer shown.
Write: 20 °C
